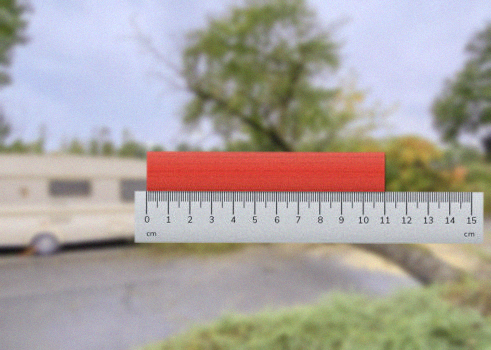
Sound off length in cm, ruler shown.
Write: 11 cm
